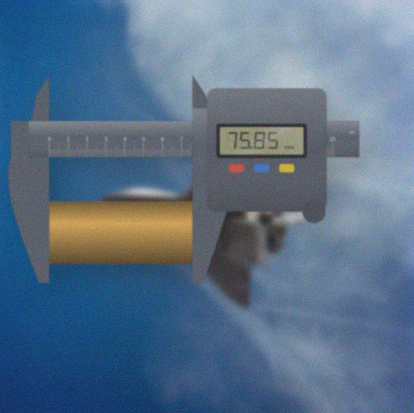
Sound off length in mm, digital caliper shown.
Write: 75.85 mm
